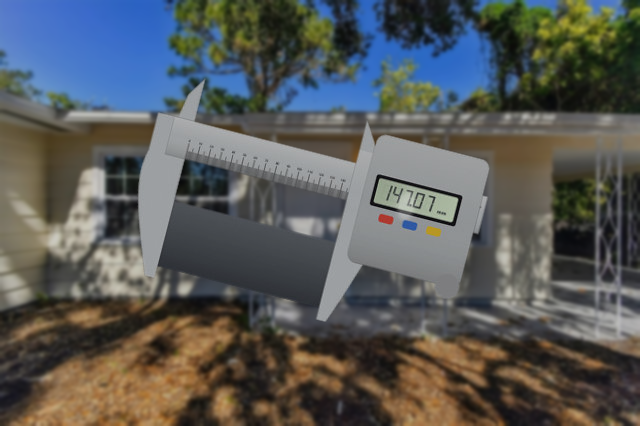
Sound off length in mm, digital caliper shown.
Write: 147.07 mm
